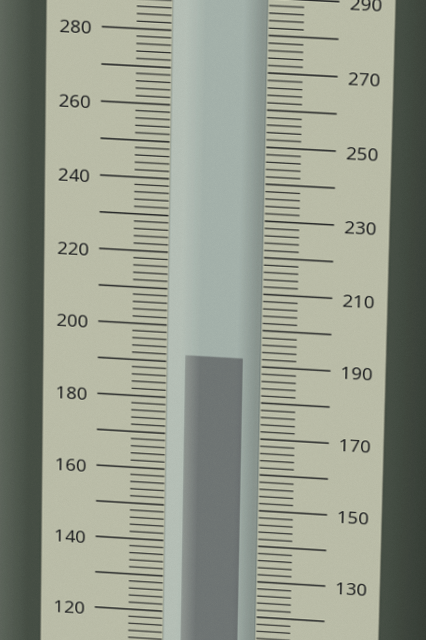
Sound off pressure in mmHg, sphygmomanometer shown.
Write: 192 mmHg
